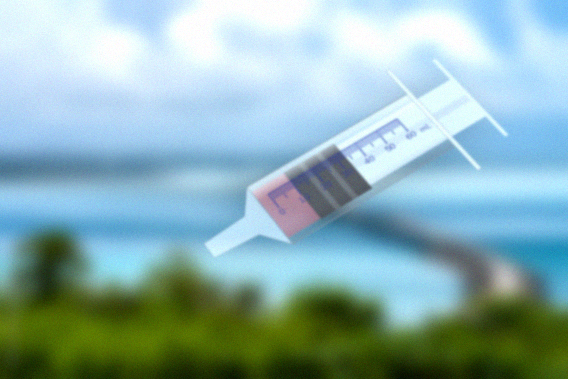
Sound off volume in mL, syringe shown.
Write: 10 mL
